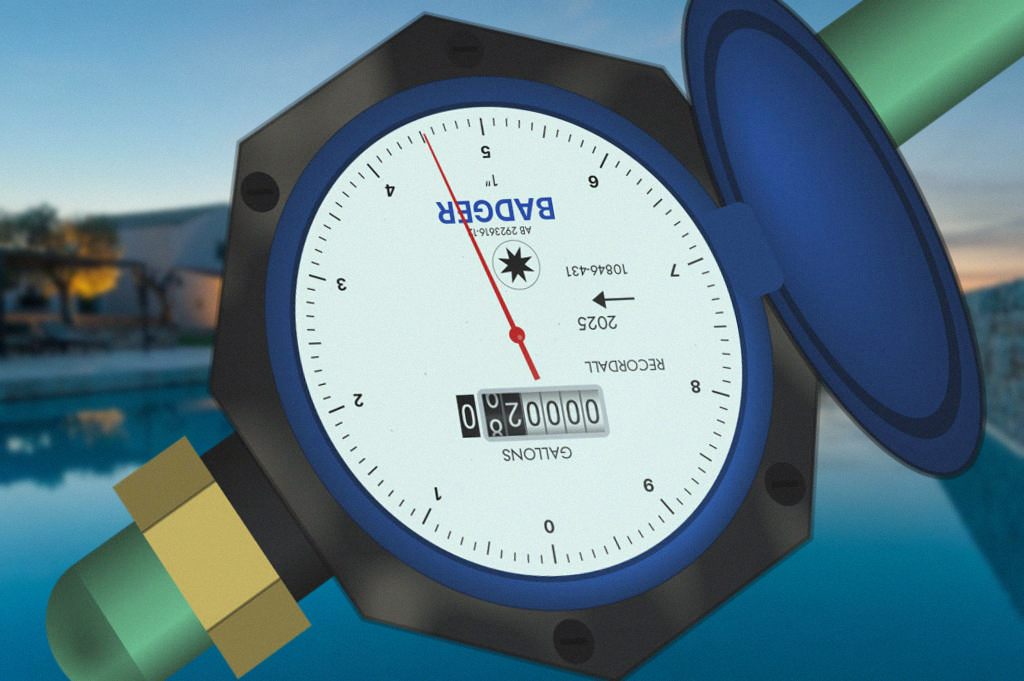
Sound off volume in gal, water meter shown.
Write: 284.5 gal
